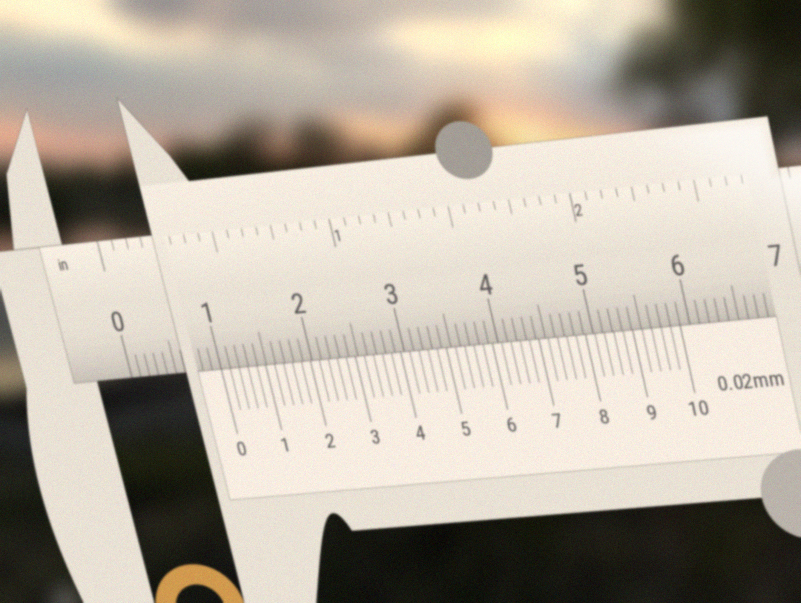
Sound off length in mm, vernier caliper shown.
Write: 10.0 mm
